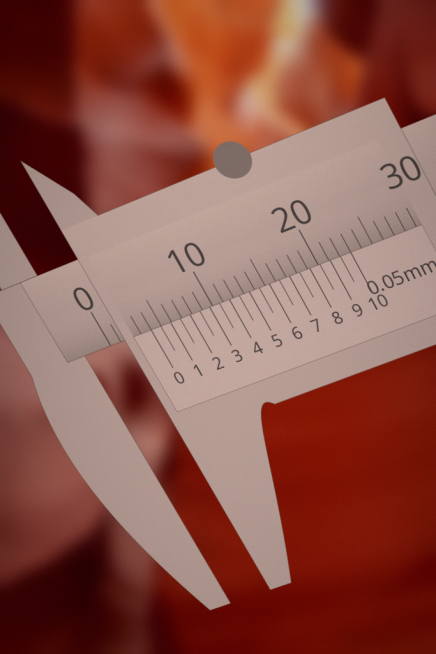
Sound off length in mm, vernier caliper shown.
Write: 4.0 mm
